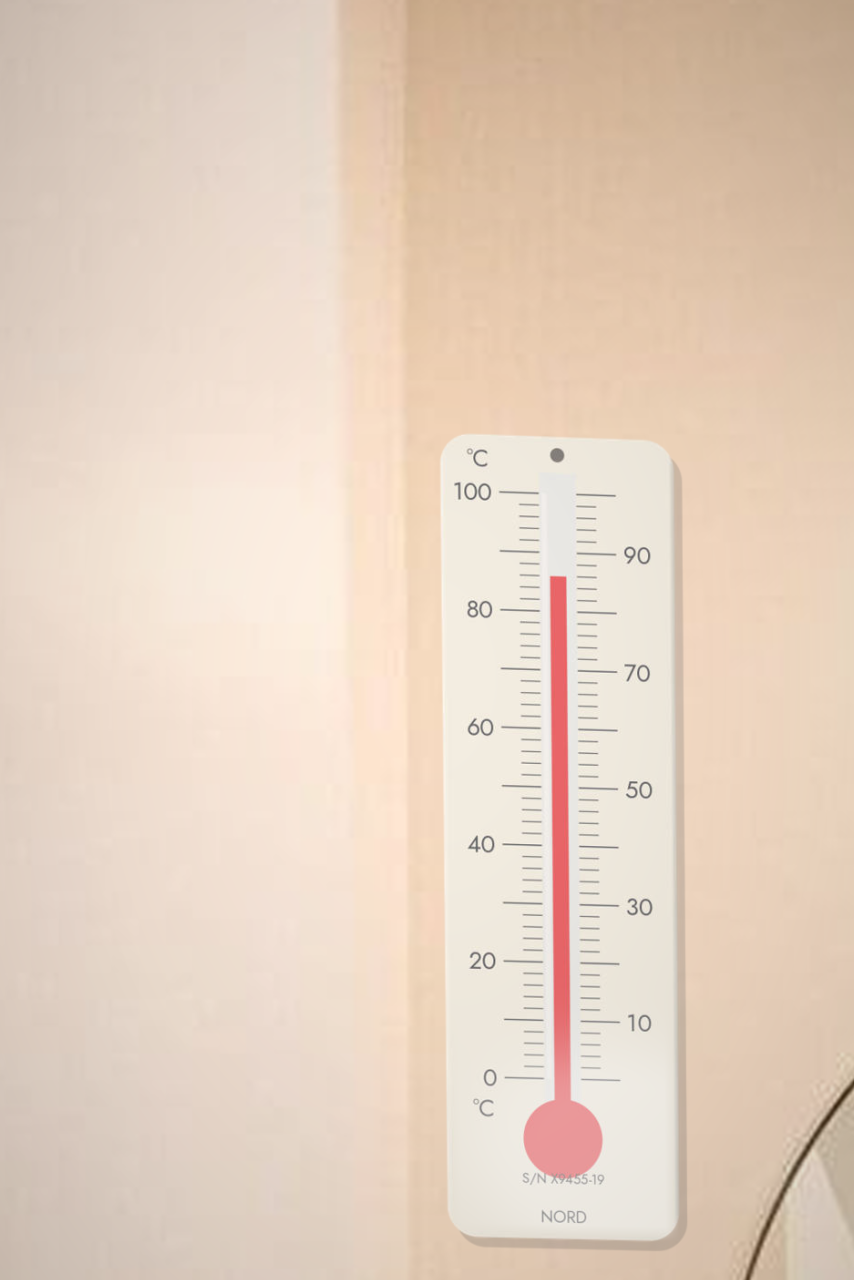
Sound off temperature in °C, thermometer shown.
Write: 86 °C
